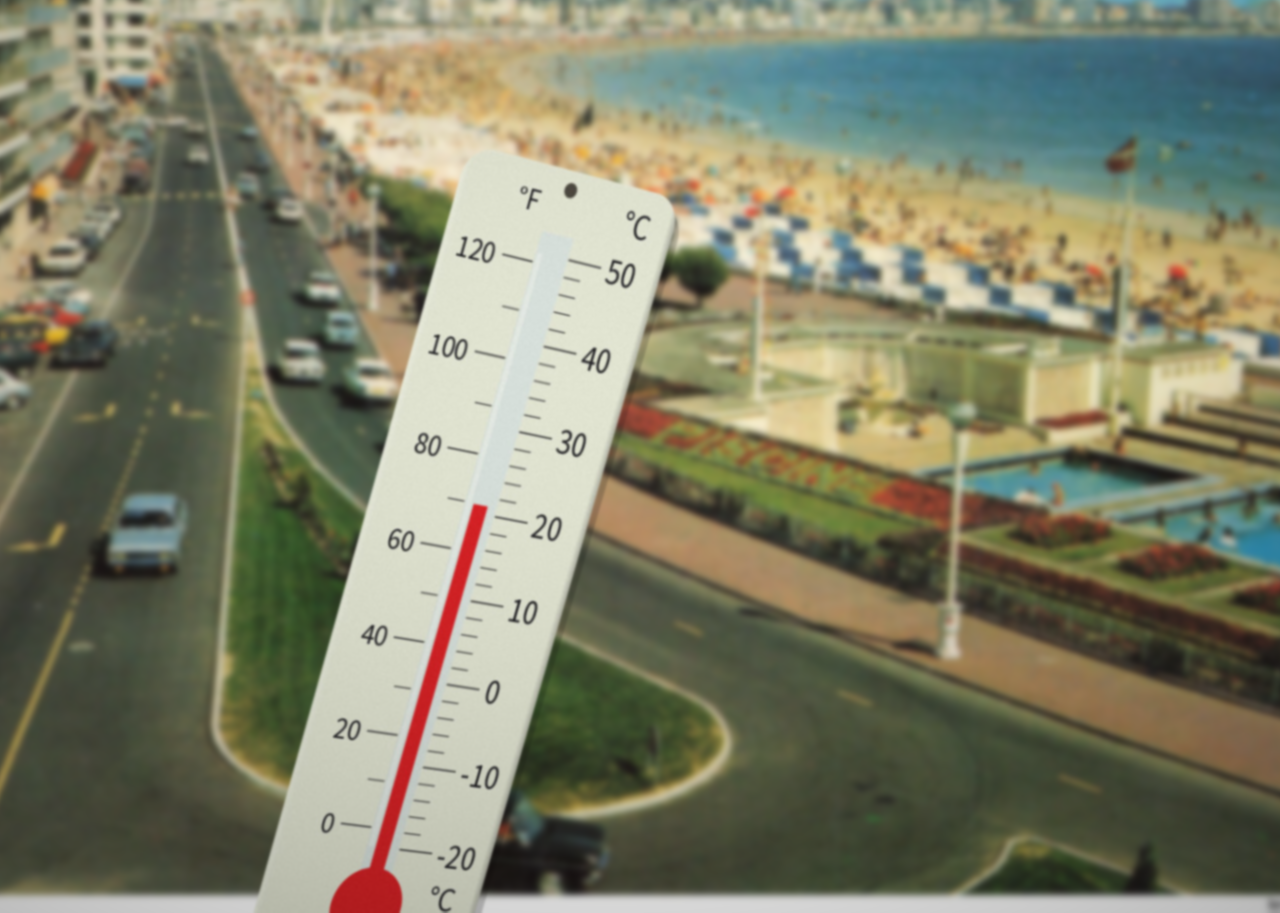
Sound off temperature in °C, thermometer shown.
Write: 21 °C
